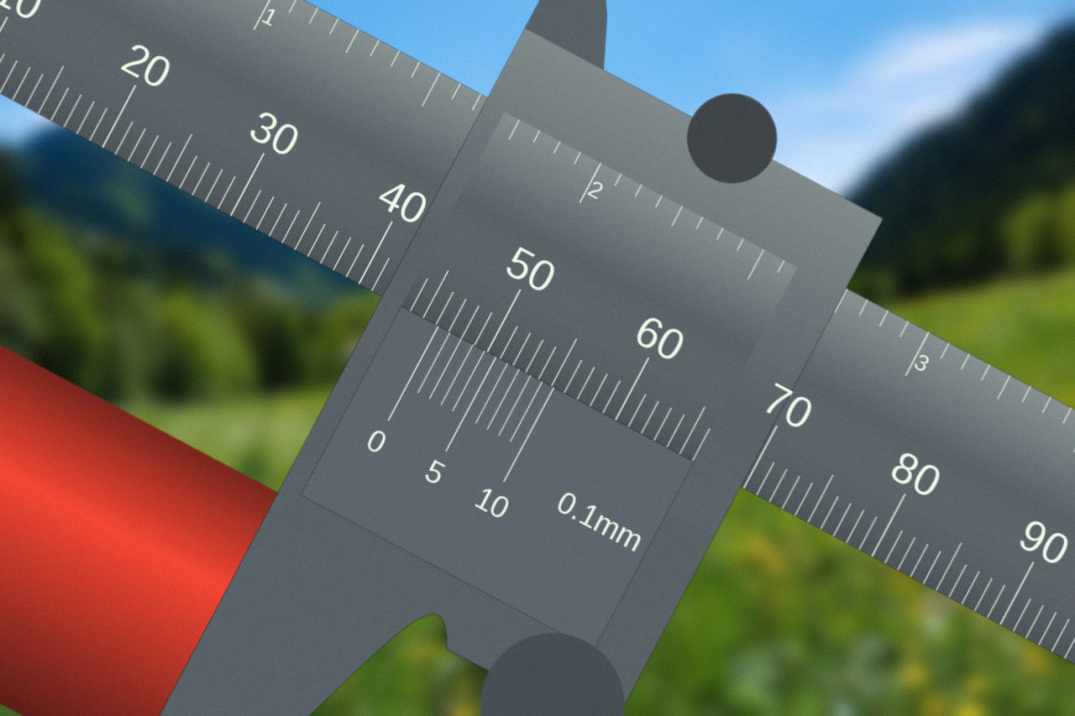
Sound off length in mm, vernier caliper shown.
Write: 46.2 mm
